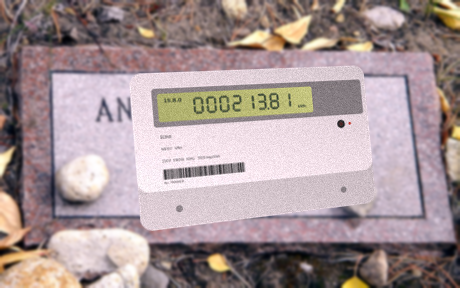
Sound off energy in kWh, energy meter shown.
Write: 213.81 kWh
